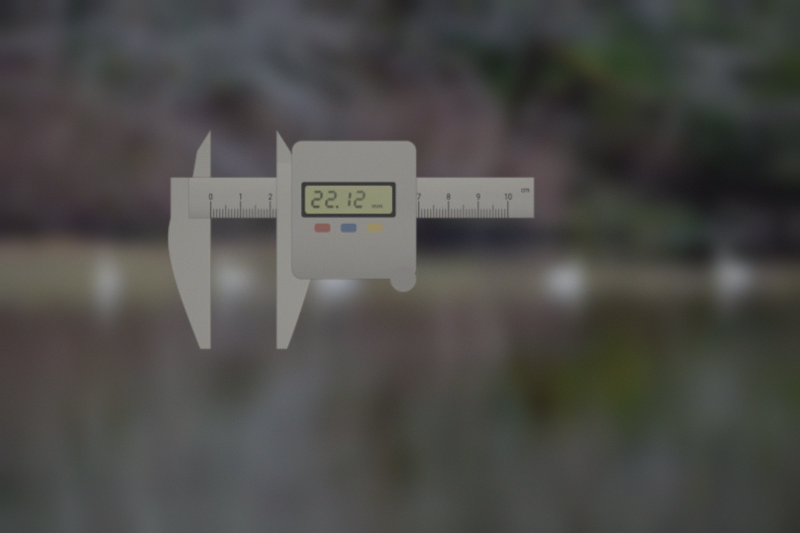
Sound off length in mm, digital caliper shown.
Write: 22.12 mm
